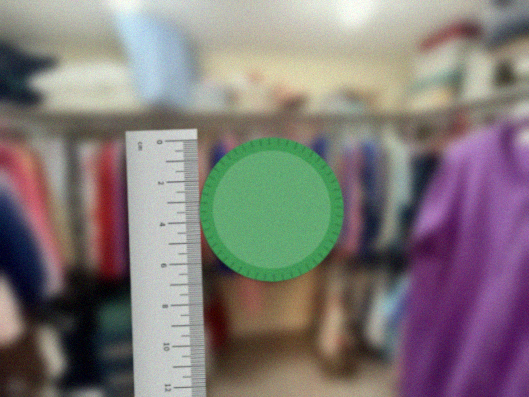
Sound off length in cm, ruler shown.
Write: 7 cm
